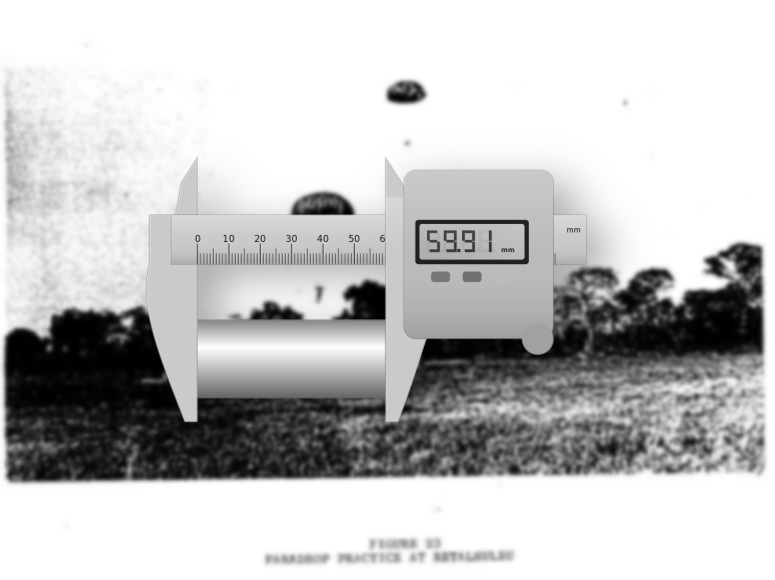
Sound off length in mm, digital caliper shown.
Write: 59.91 mm
